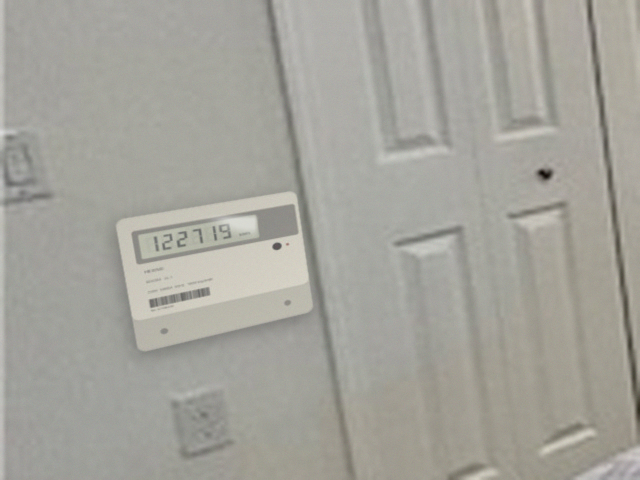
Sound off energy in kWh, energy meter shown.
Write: 122719 kWh
